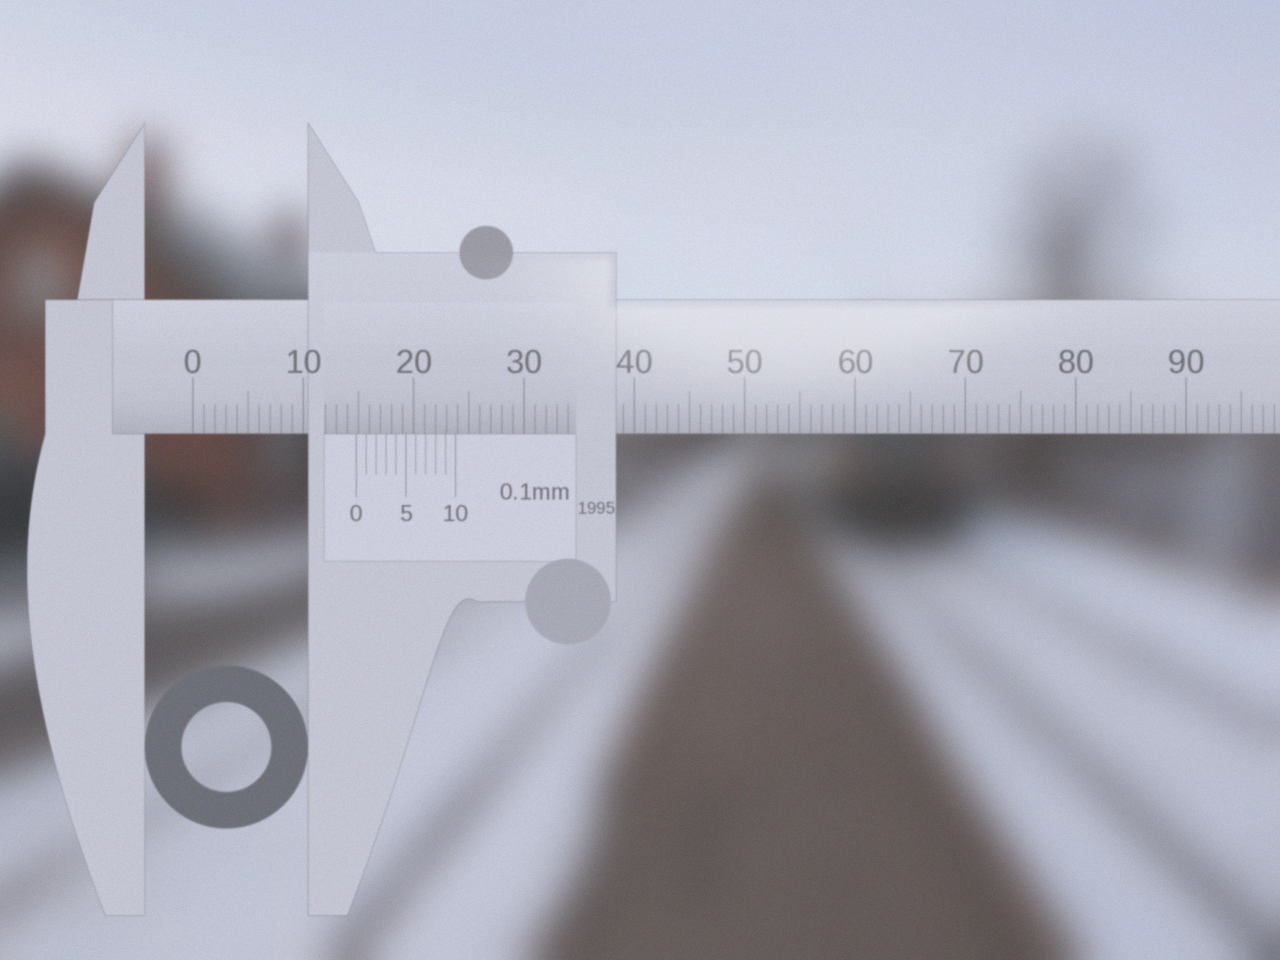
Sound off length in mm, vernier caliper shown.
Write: 14.8 mm
